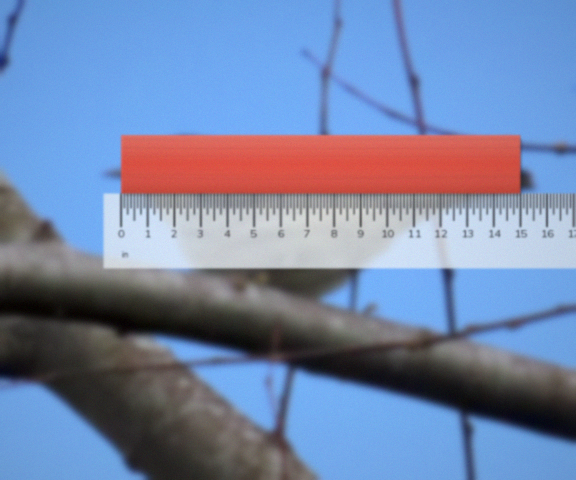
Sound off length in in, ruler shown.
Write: 15 in
